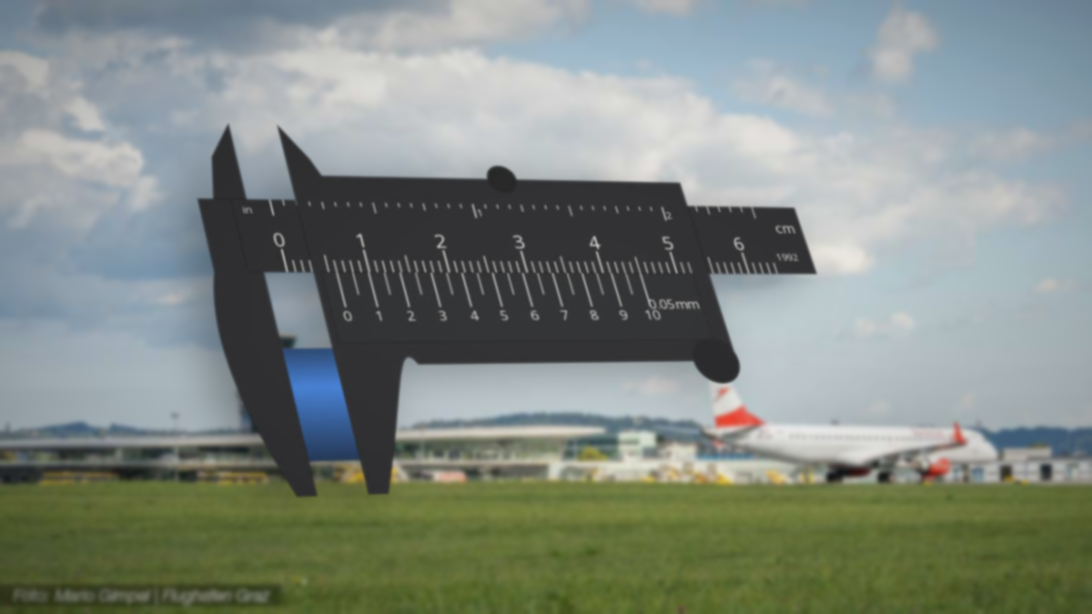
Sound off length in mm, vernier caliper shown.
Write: 6.0 mm
